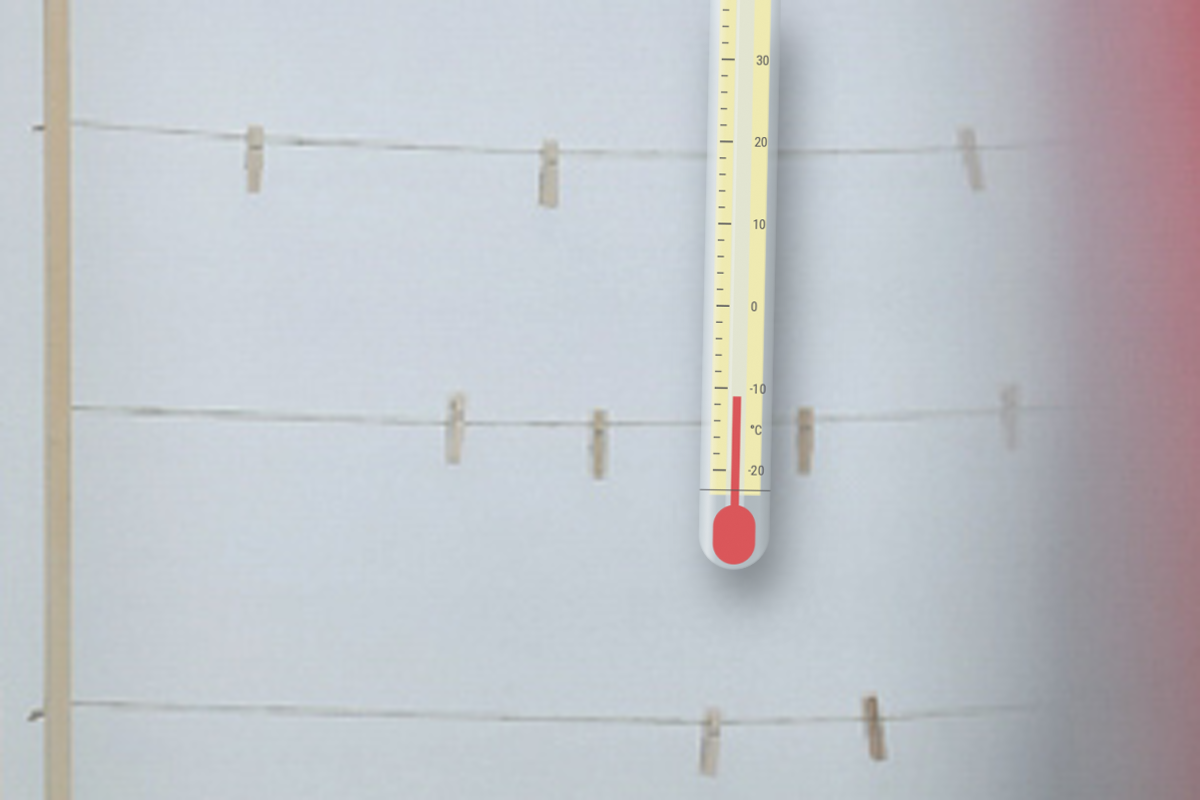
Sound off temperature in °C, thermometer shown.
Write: -11 °C
